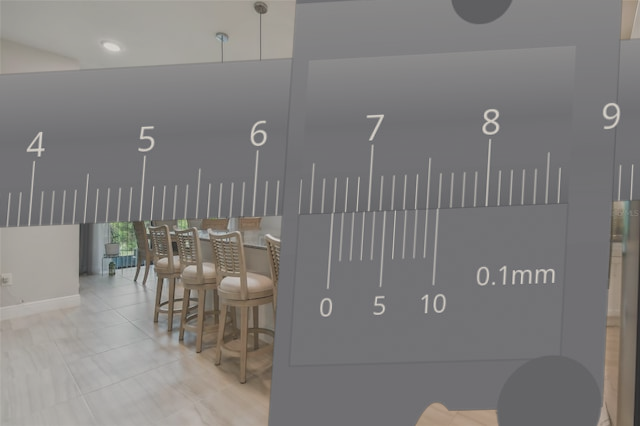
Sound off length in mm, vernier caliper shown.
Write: 66.9 mm
